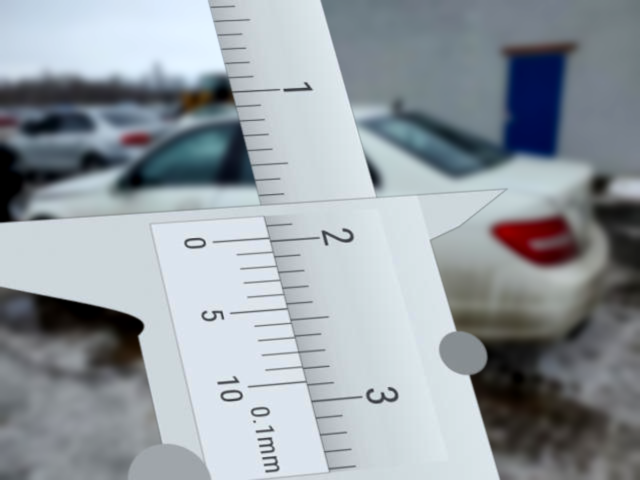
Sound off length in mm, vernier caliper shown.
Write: 19.8 mm
